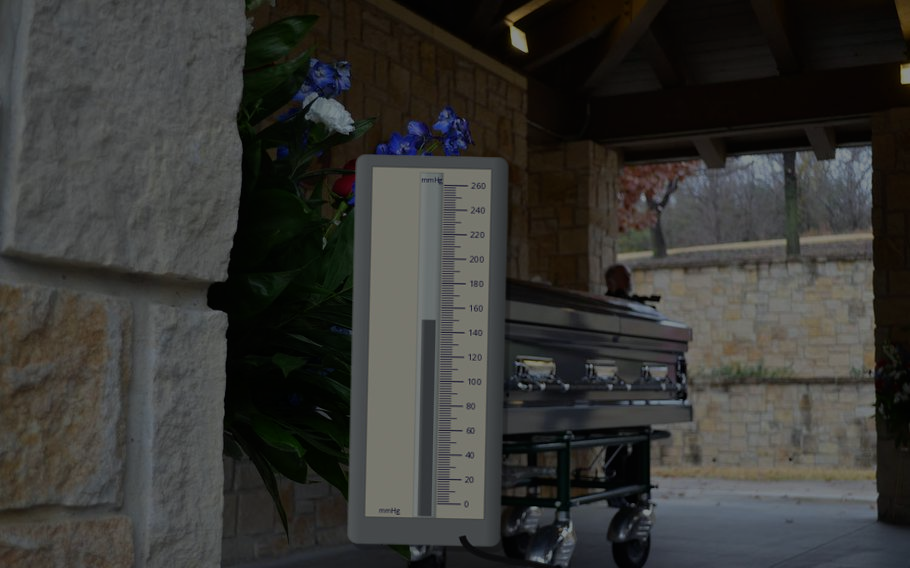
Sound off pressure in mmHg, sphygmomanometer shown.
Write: 150 mmHg
